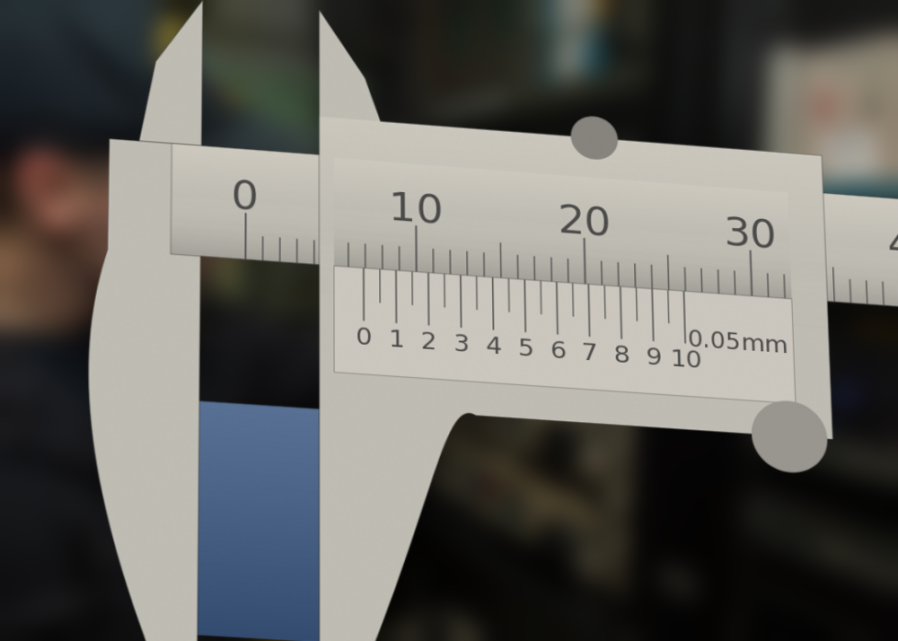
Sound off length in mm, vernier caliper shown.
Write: 6.9 mm
